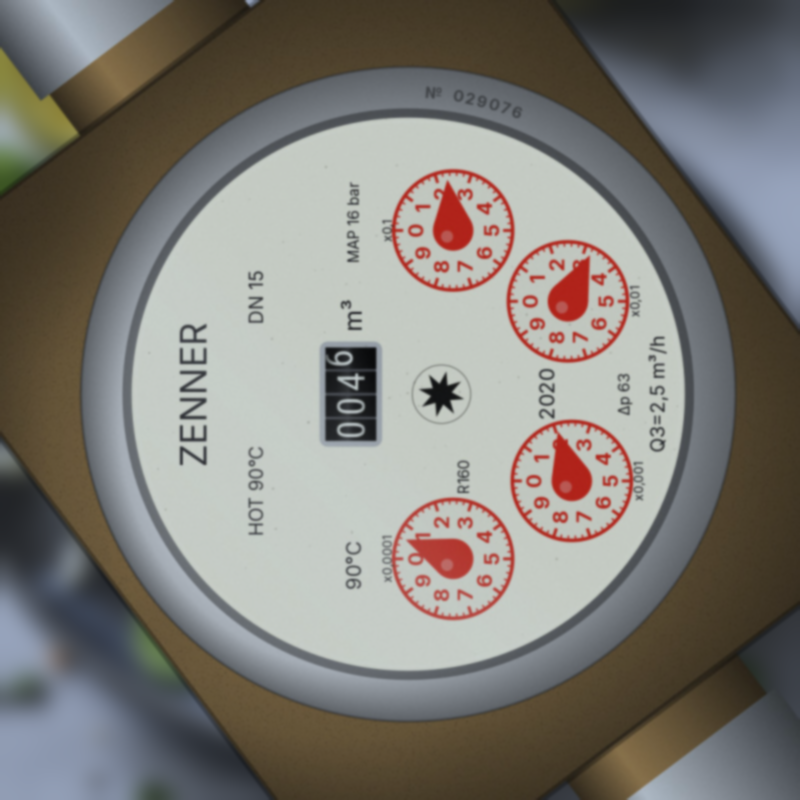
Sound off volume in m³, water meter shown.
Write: 46.2320 m³
